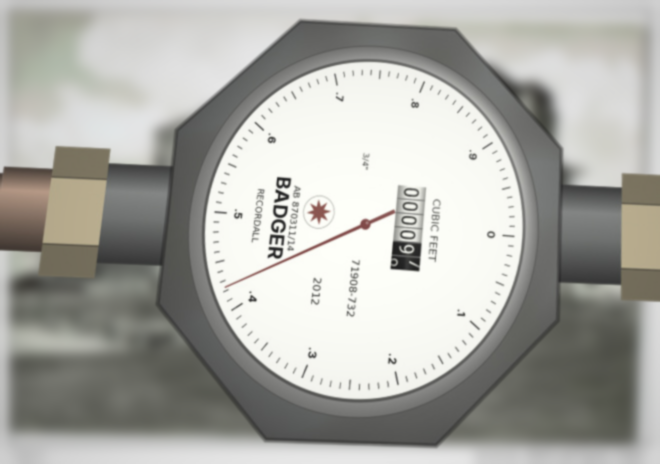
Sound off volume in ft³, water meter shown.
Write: 97.42 ft³
